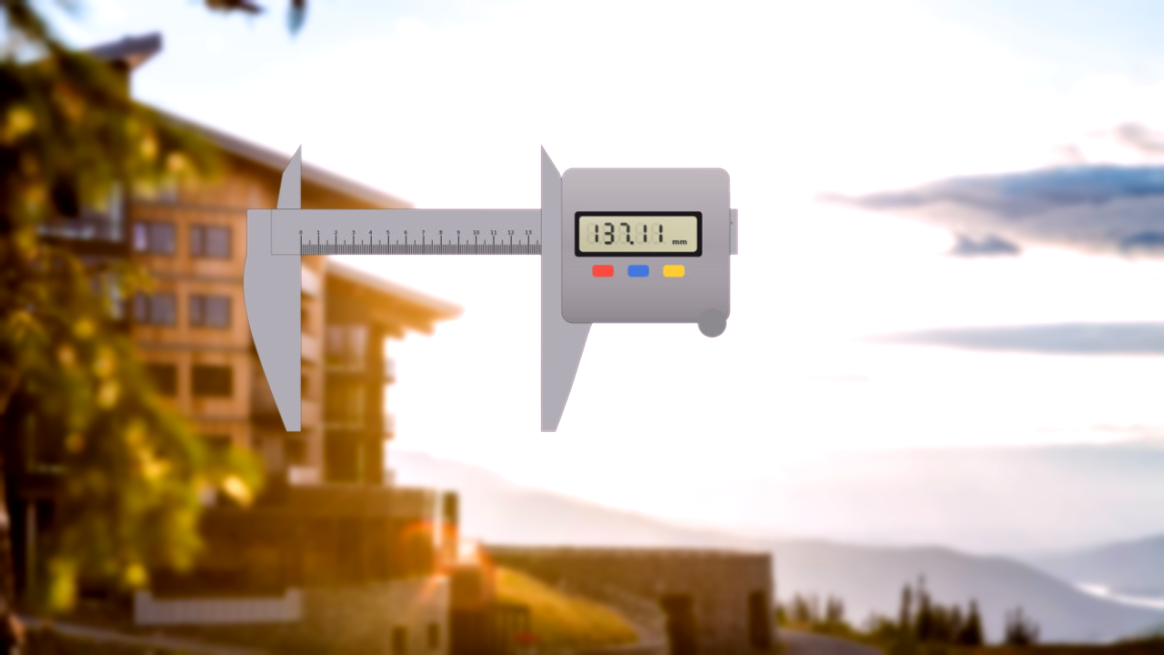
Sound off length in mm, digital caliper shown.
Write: 137.11 mm
